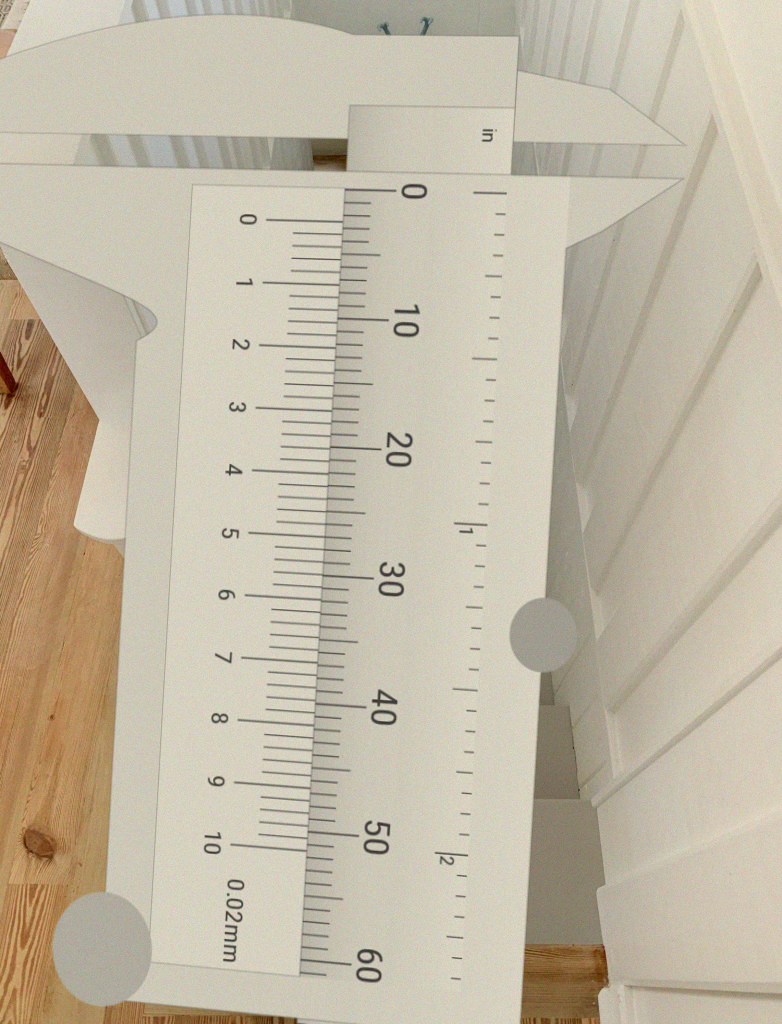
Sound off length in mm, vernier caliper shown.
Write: 2.5 mm
